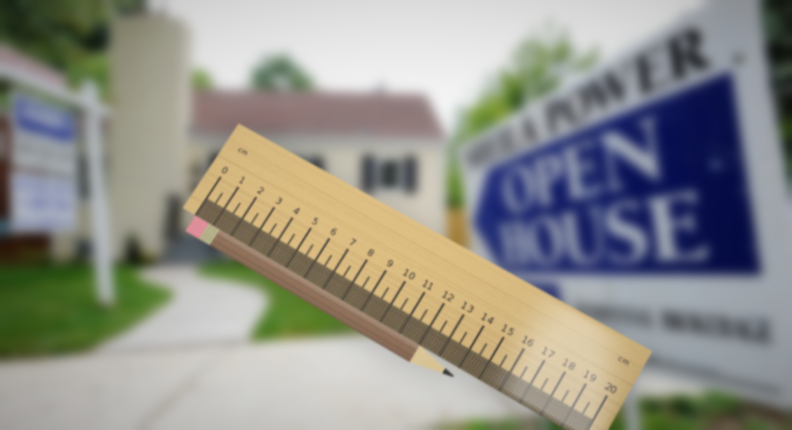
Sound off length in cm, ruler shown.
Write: 14 cm
